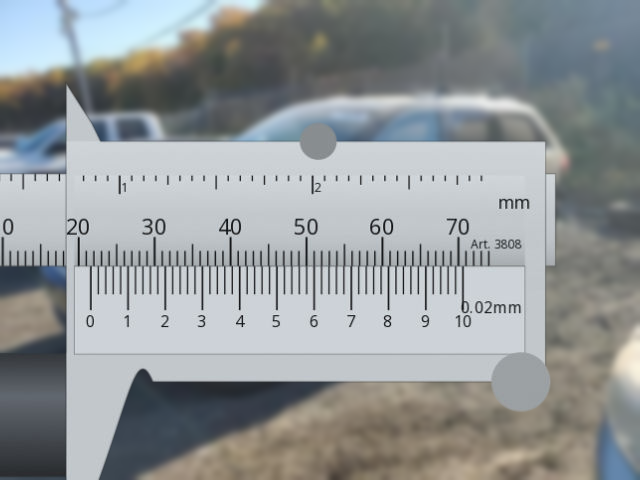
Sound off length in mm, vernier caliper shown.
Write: 21.6 mm
